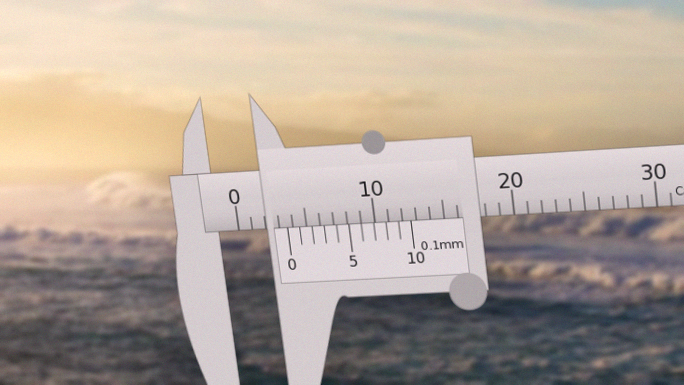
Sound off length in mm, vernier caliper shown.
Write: 3.6 mm
